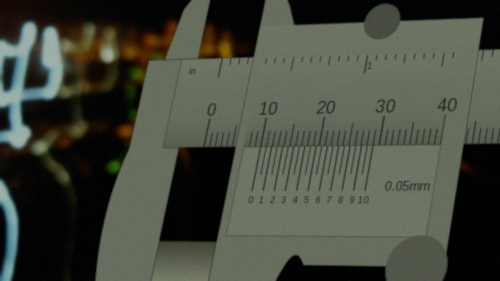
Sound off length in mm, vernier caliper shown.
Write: 10.0 mm
